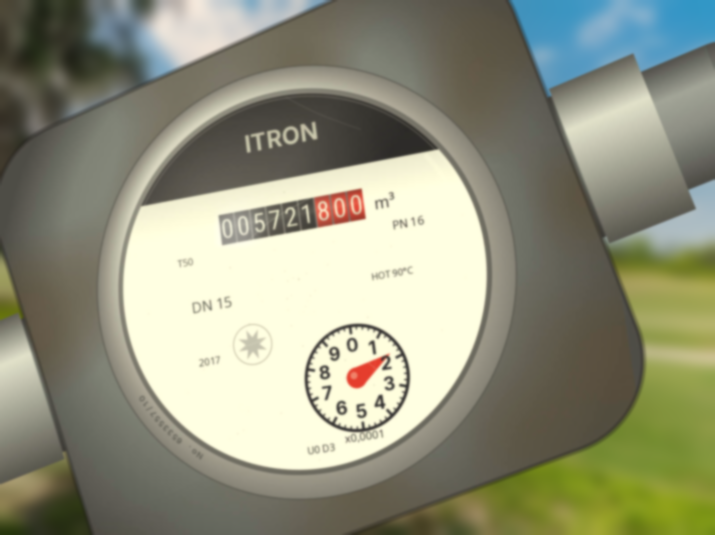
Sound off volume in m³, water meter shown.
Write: 5721.8001 m³
